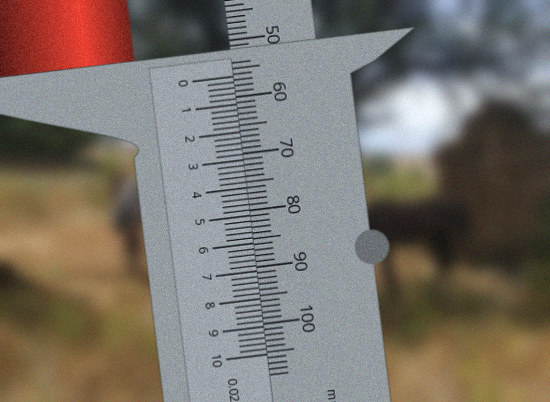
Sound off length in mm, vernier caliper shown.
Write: 56.4 mm
